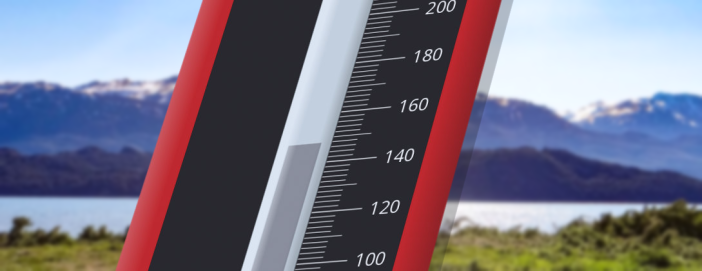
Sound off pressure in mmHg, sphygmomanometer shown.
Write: 148 mmHg
